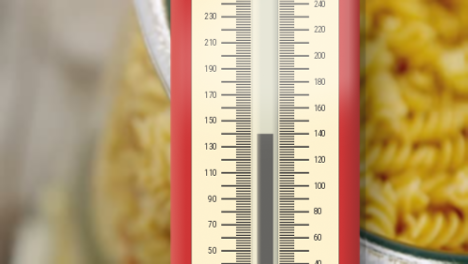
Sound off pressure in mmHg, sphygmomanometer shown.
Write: 140 mmHg
